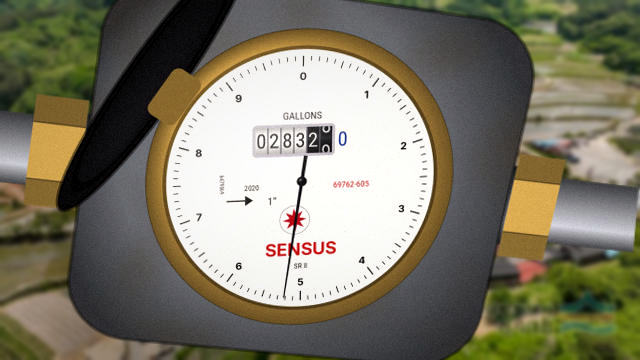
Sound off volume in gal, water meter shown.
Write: 283285.2 gal
